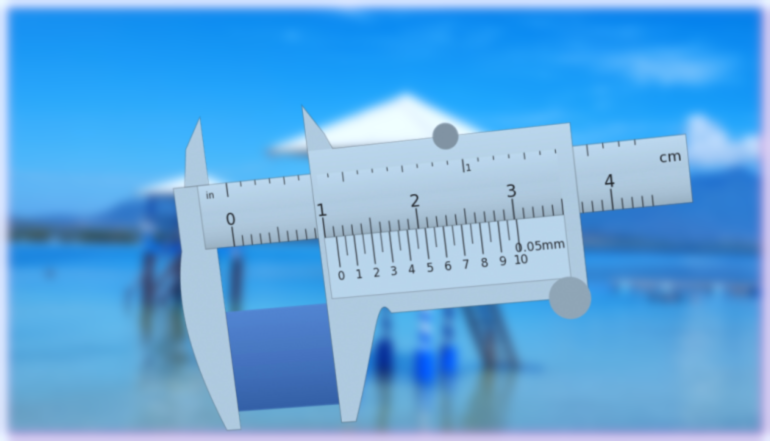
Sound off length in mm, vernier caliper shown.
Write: 11.2 mm
